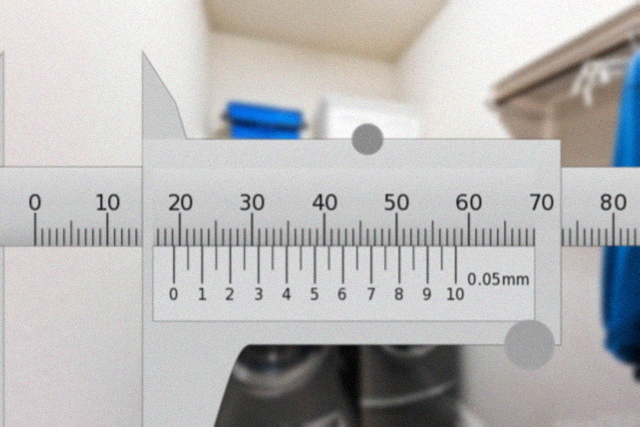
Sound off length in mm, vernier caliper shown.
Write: 19.2 mm
